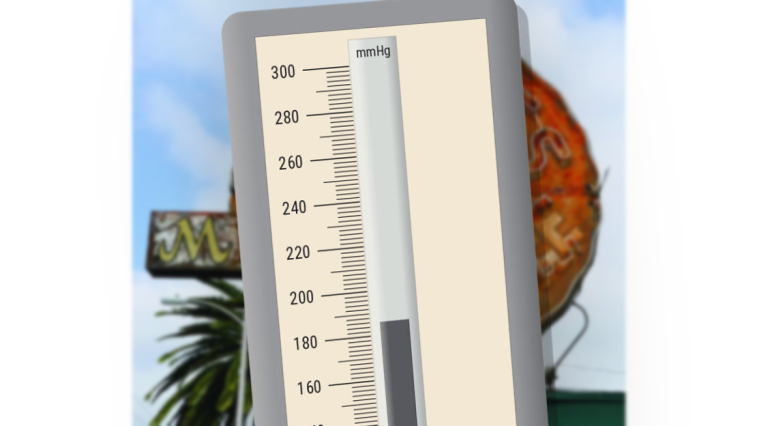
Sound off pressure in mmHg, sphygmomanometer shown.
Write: 186 mmHg
